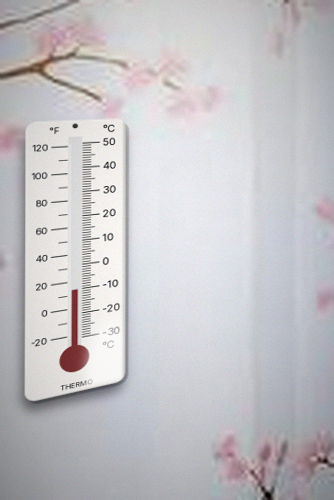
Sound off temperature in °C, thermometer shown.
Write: -10 °C
